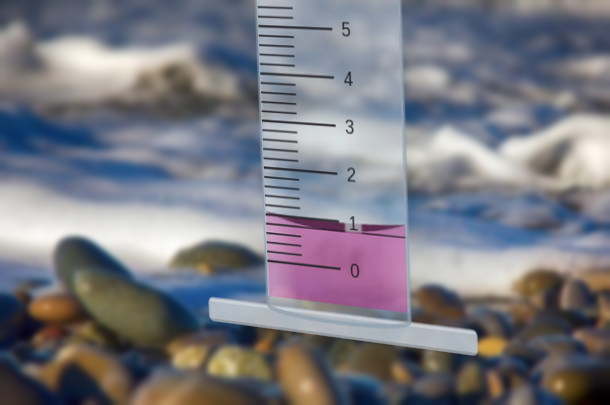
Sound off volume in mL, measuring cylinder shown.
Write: 0.8 mL
